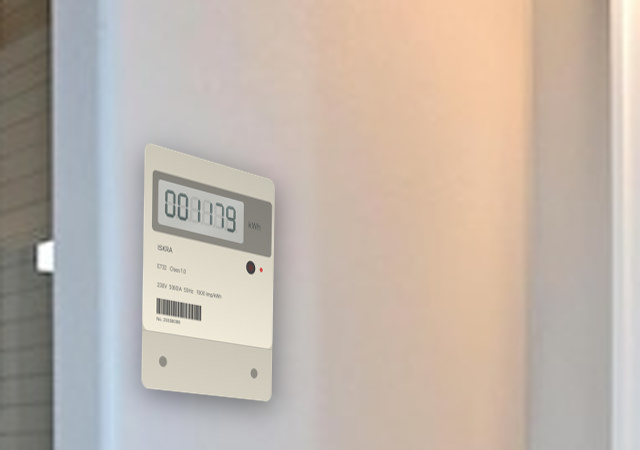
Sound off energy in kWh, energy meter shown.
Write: 1179 kWh
